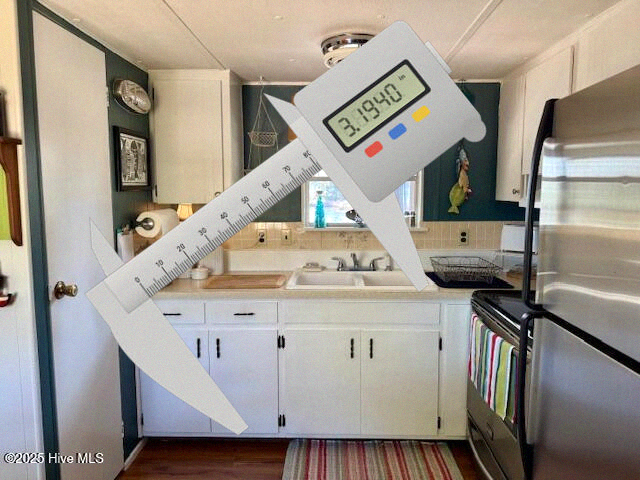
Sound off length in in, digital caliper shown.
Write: 3.1940 in
